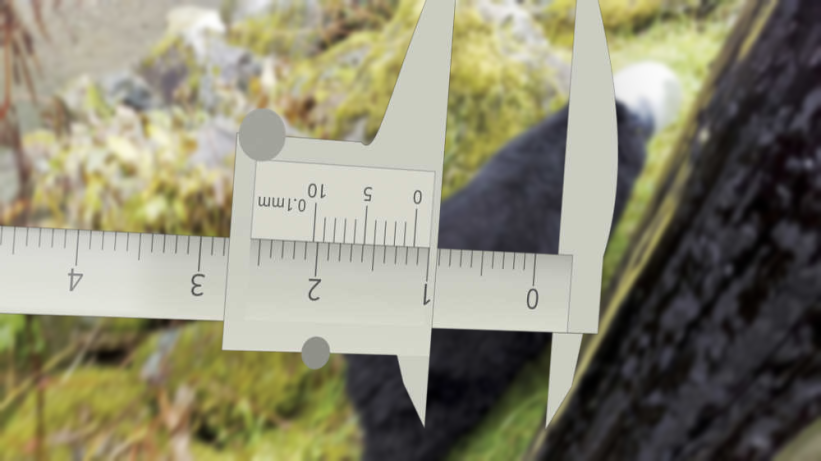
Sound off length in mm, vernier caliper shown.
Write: 11.4 mm
